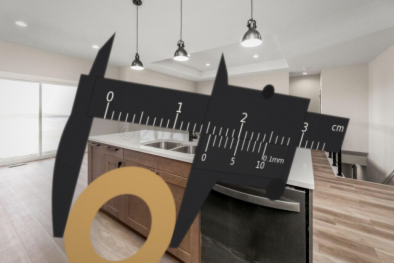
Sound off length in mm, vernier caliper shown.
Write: 15.6 mm
